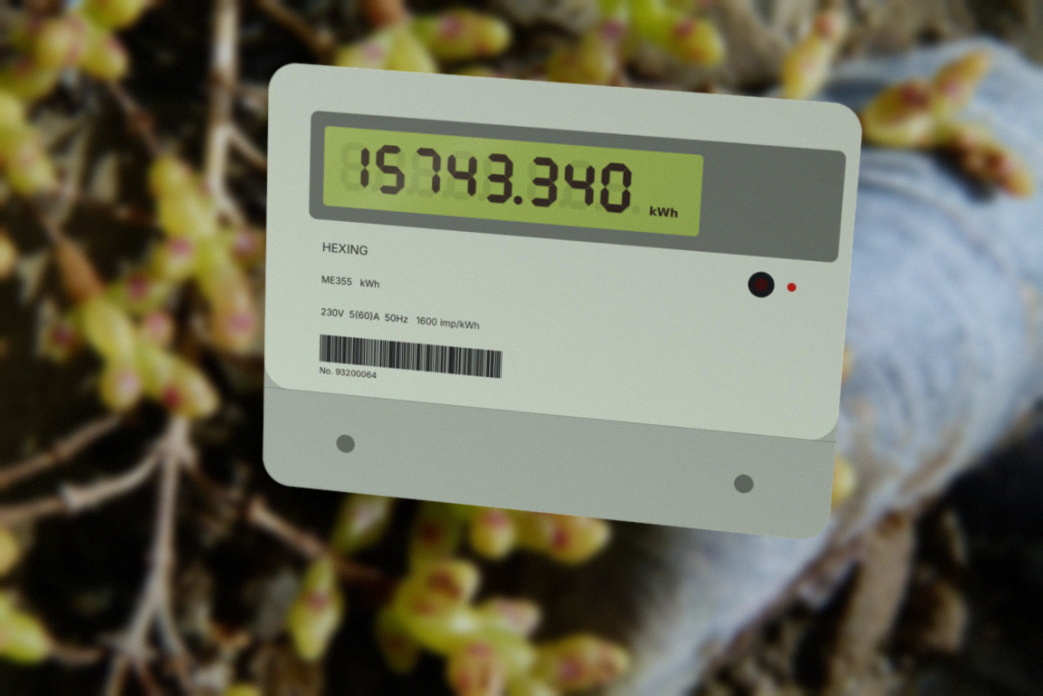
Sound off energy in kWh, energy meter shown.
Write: 15743.340 kWh
